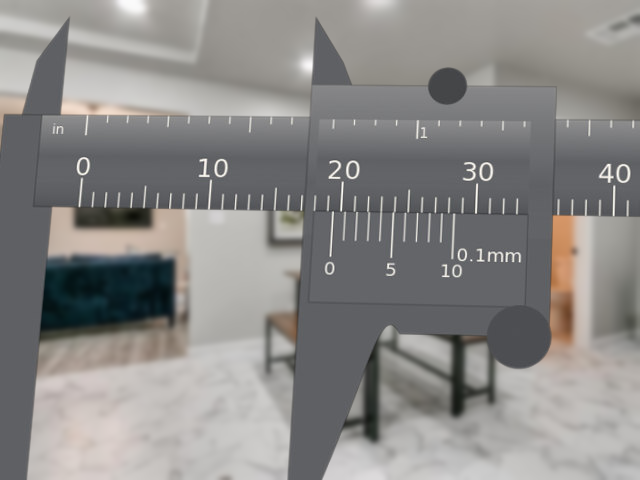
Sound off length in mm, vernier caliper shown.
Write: 19.4 mm
